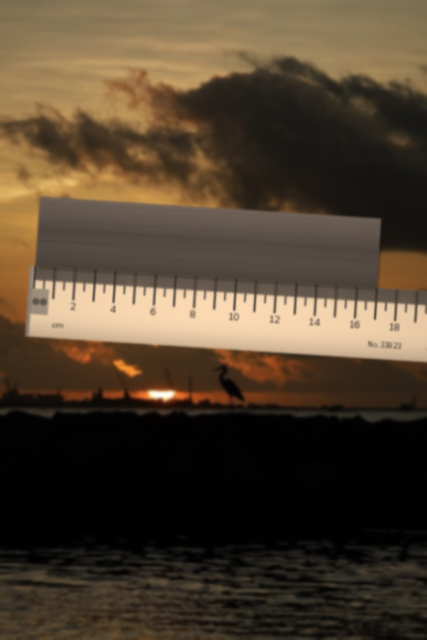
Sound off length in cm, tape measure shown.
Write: 17 cm
